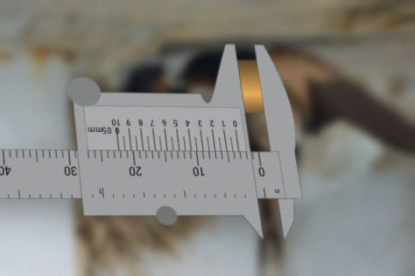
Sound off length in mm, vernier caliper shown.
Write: 3.2 mm
